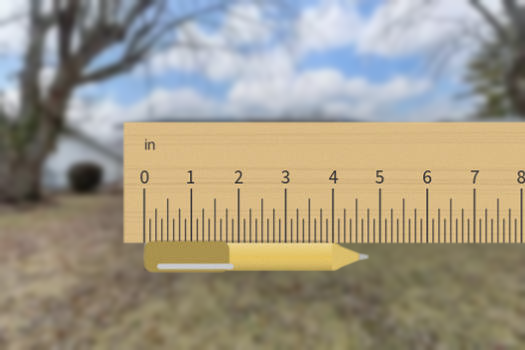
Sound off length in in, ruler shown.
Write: 4.75 in
